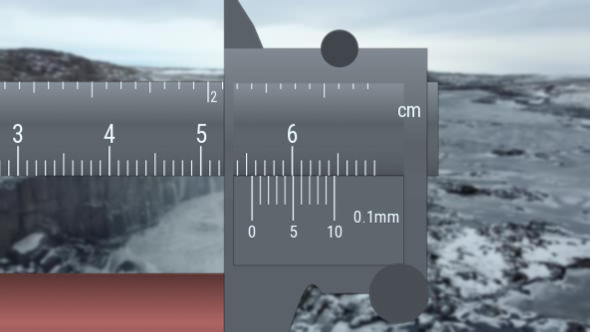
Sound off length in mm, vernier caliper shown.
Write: 55.6 mm
